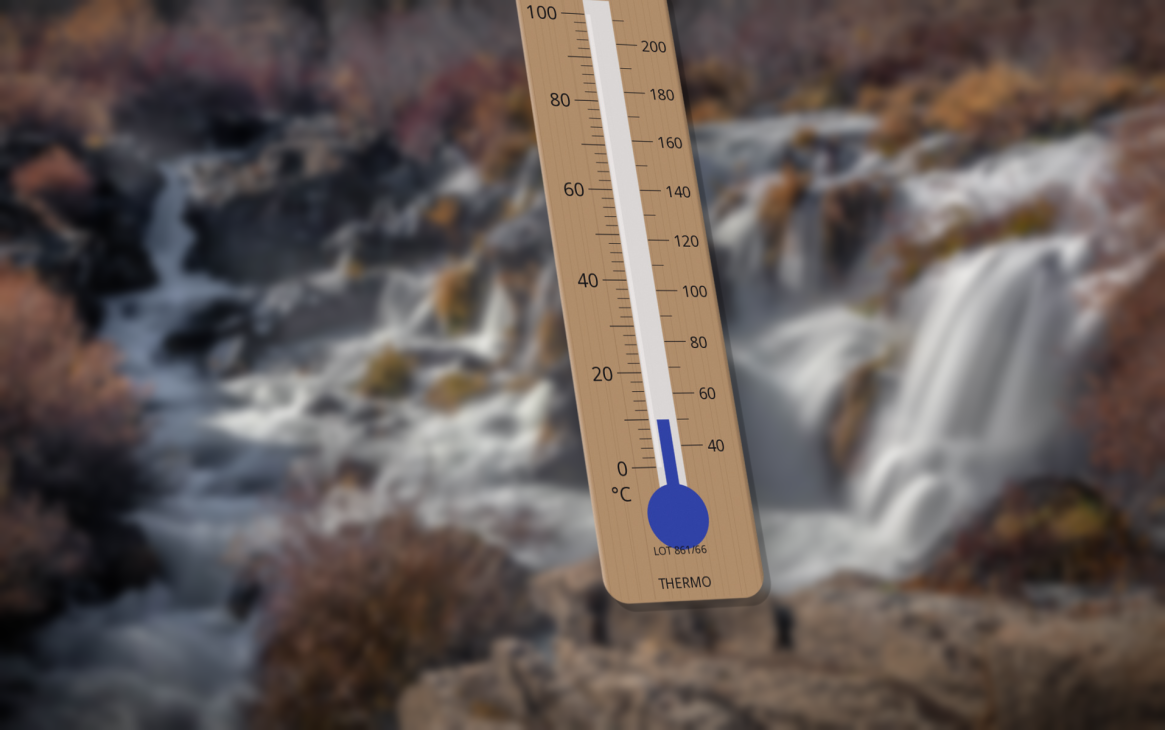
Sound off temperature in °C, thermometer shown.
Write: 10 °C
